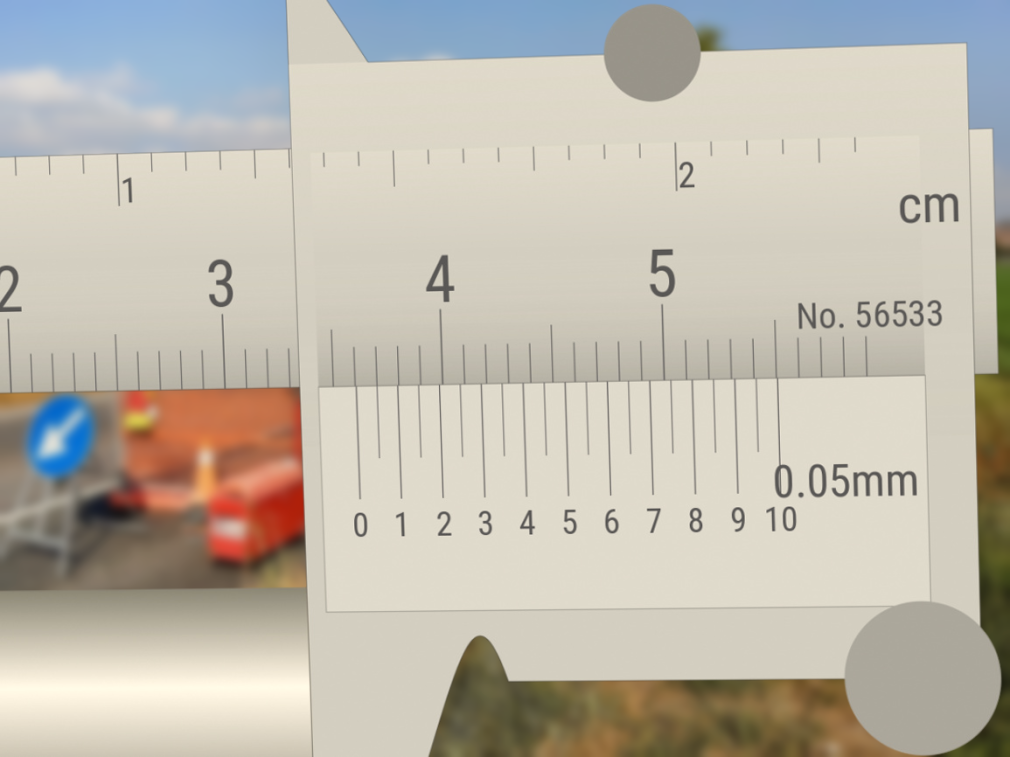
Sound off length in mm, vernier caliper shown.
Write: 36.05 mm
